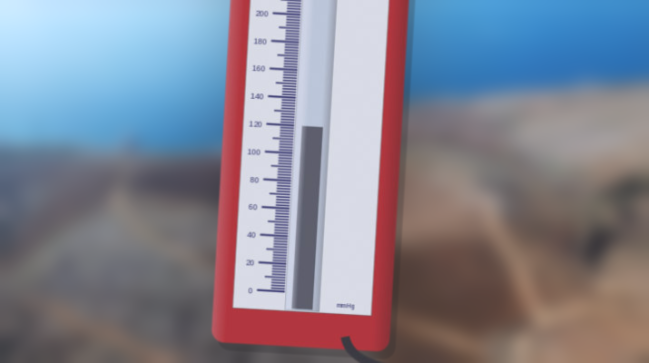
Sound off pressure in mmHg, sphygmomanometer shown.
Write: 120 mmHg
